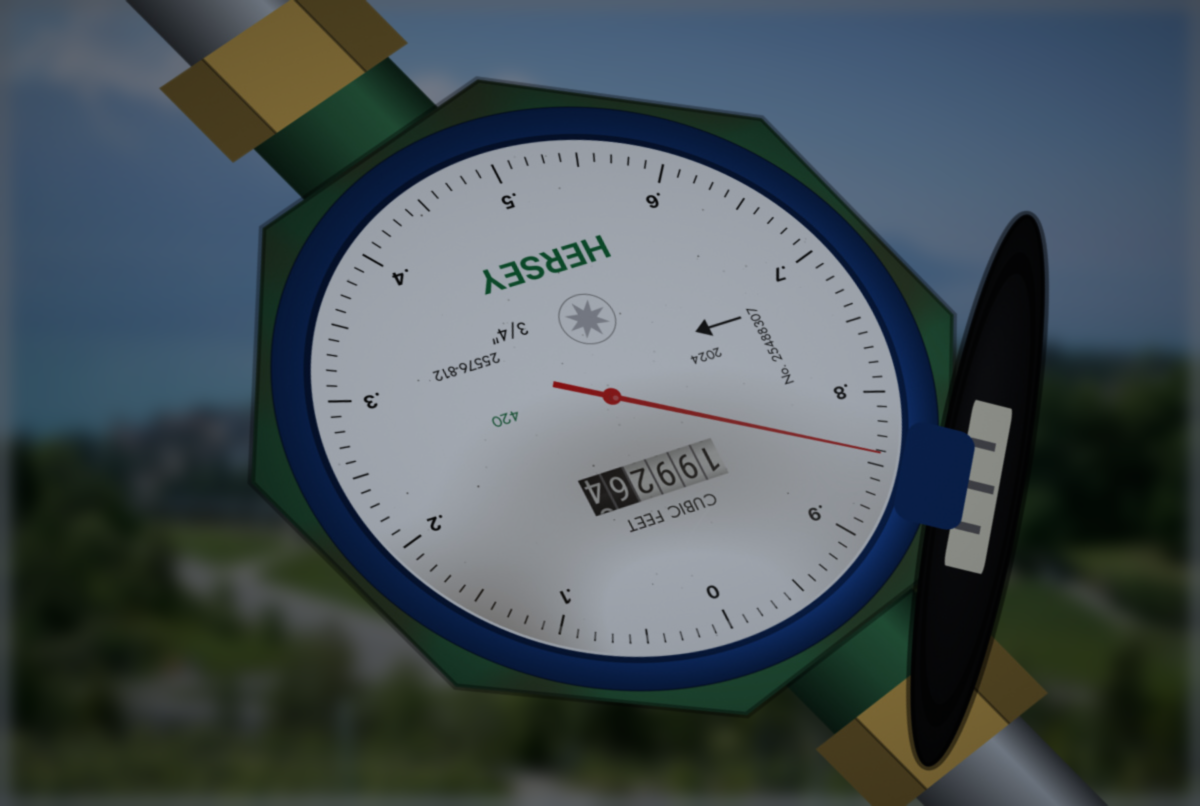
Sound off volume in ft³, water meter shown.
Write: 199263.84 ft³
